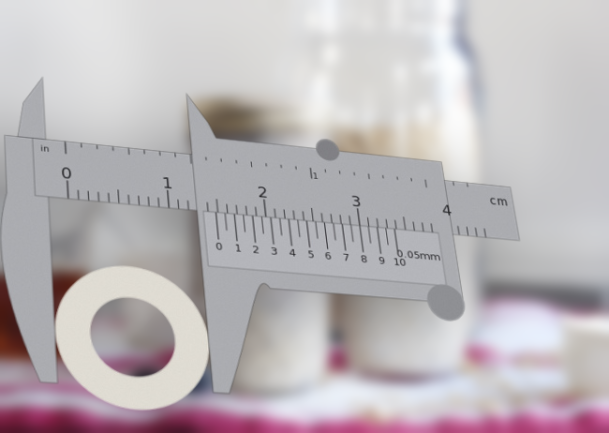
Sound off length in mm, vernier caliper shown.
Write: 14.8 mm
